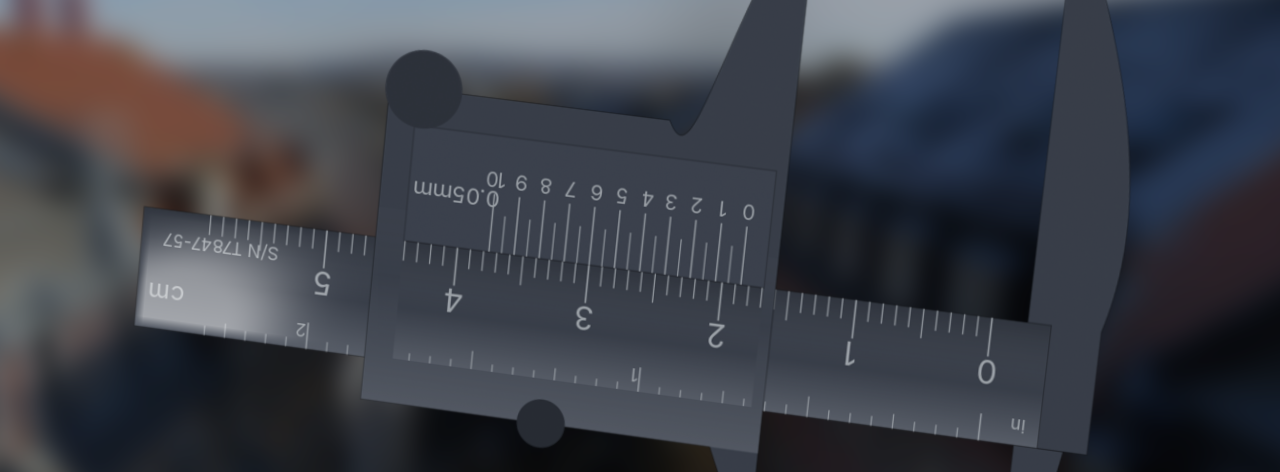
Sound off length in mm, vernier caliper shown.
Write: 18.6 mm
